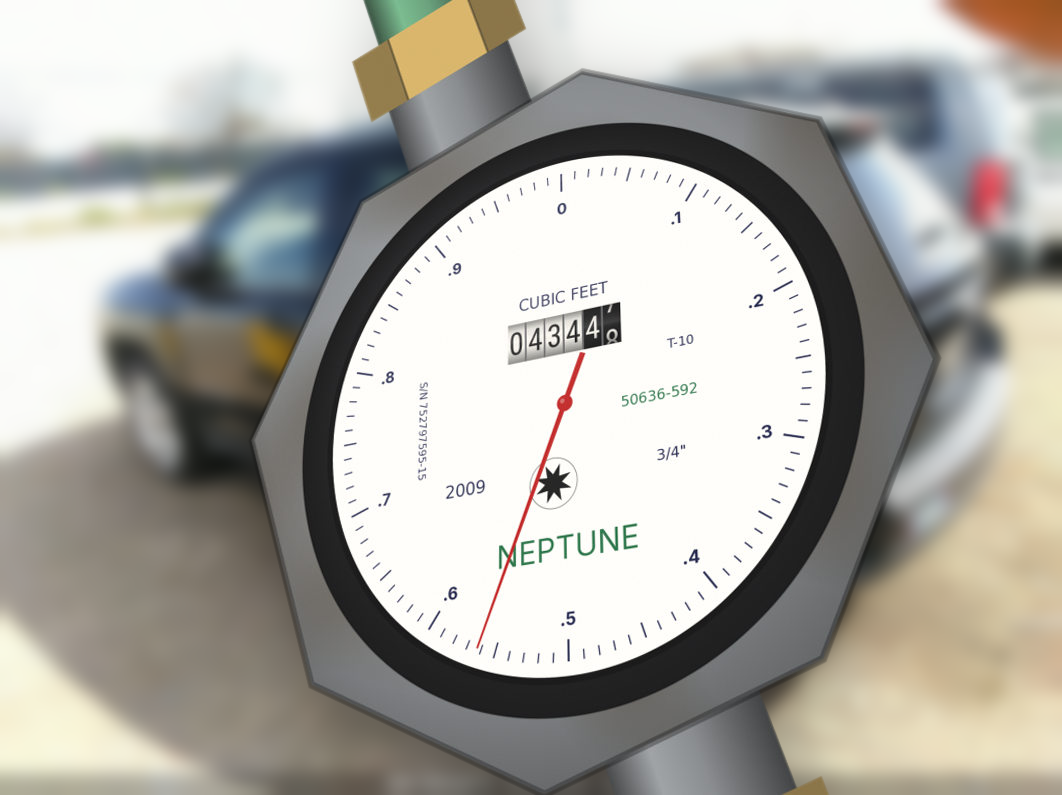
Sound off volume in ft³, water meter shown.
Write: 43447.56 ft³
